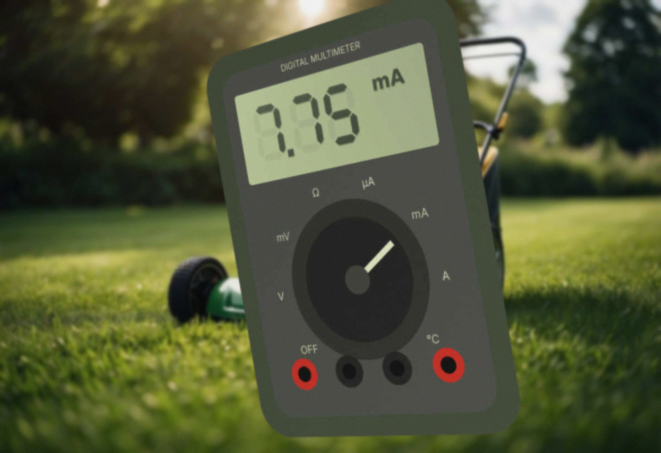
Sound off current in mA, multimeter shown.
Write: 7.75 mA
